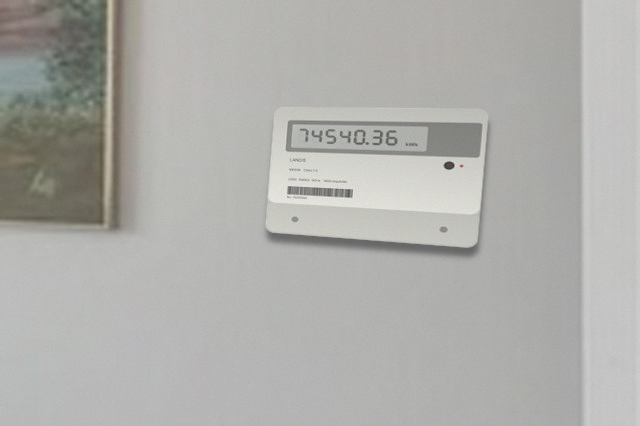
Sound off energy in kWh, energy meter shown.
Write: 74540.36 kWh
